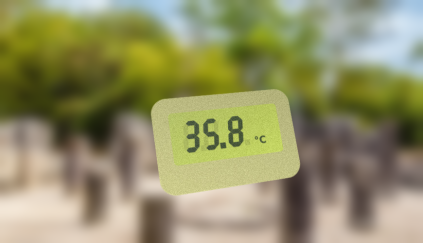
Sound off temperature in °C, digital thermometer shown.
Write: 35.8 °C
